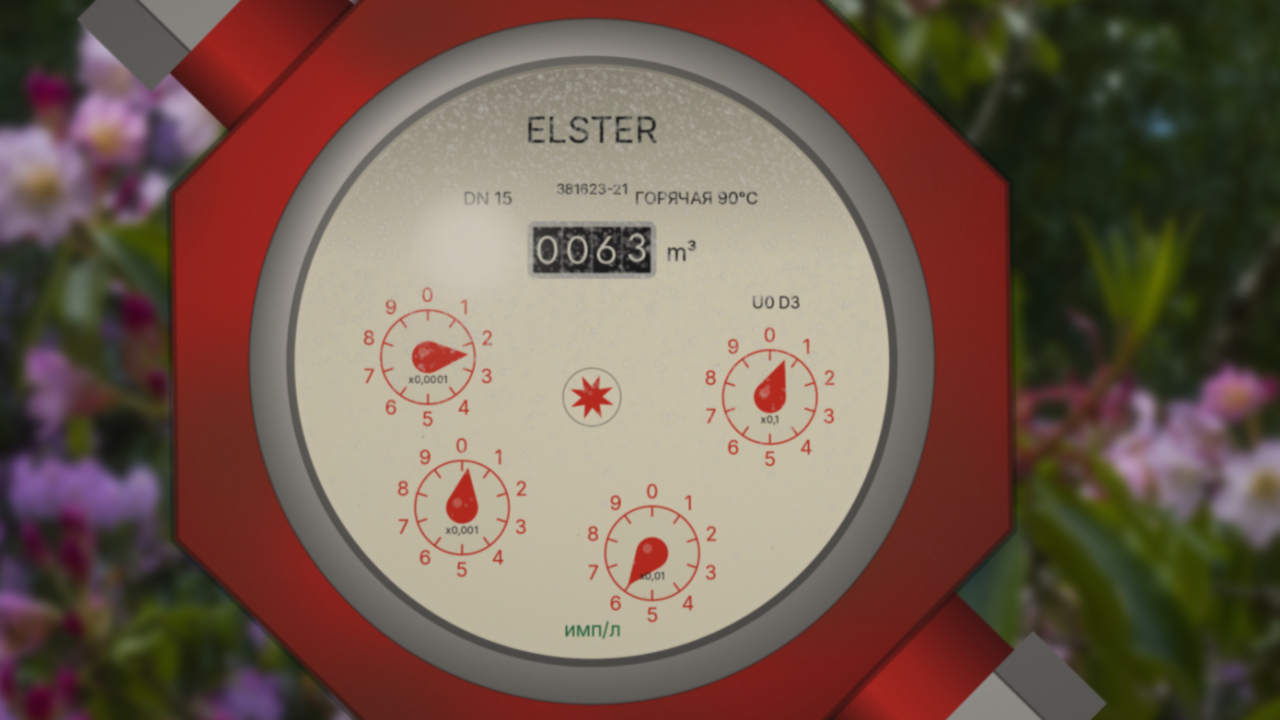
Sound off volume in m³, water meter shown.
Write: 63.0602 m³
